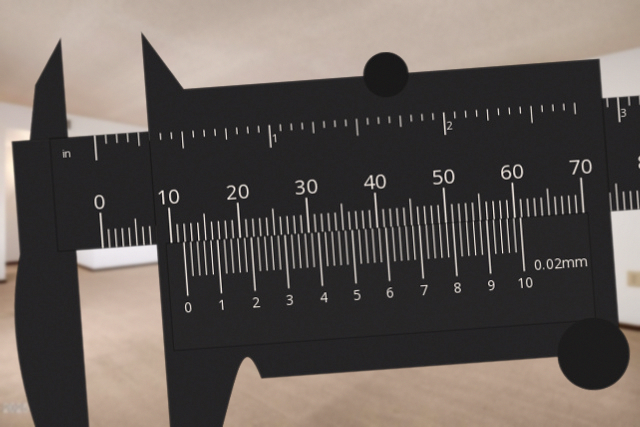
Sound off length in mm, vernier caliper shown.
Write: 11.8 mm
